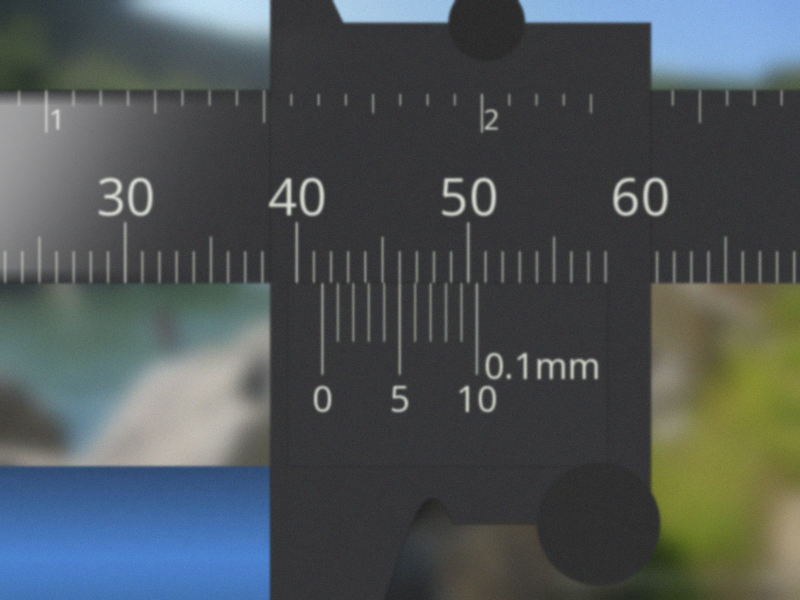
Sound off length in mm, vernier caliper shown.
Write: 41.5 mm
